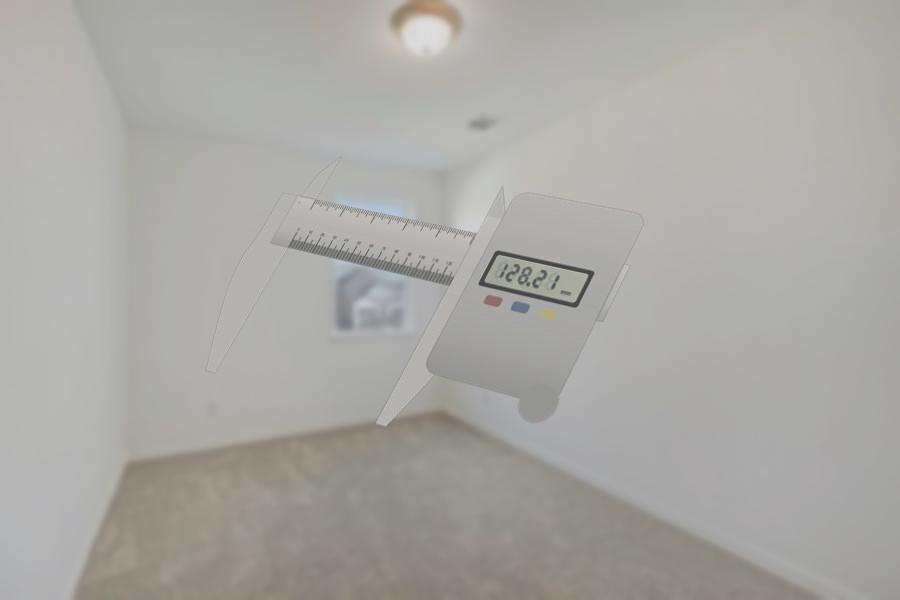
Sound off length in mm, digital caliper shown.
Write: 128.21 mm
